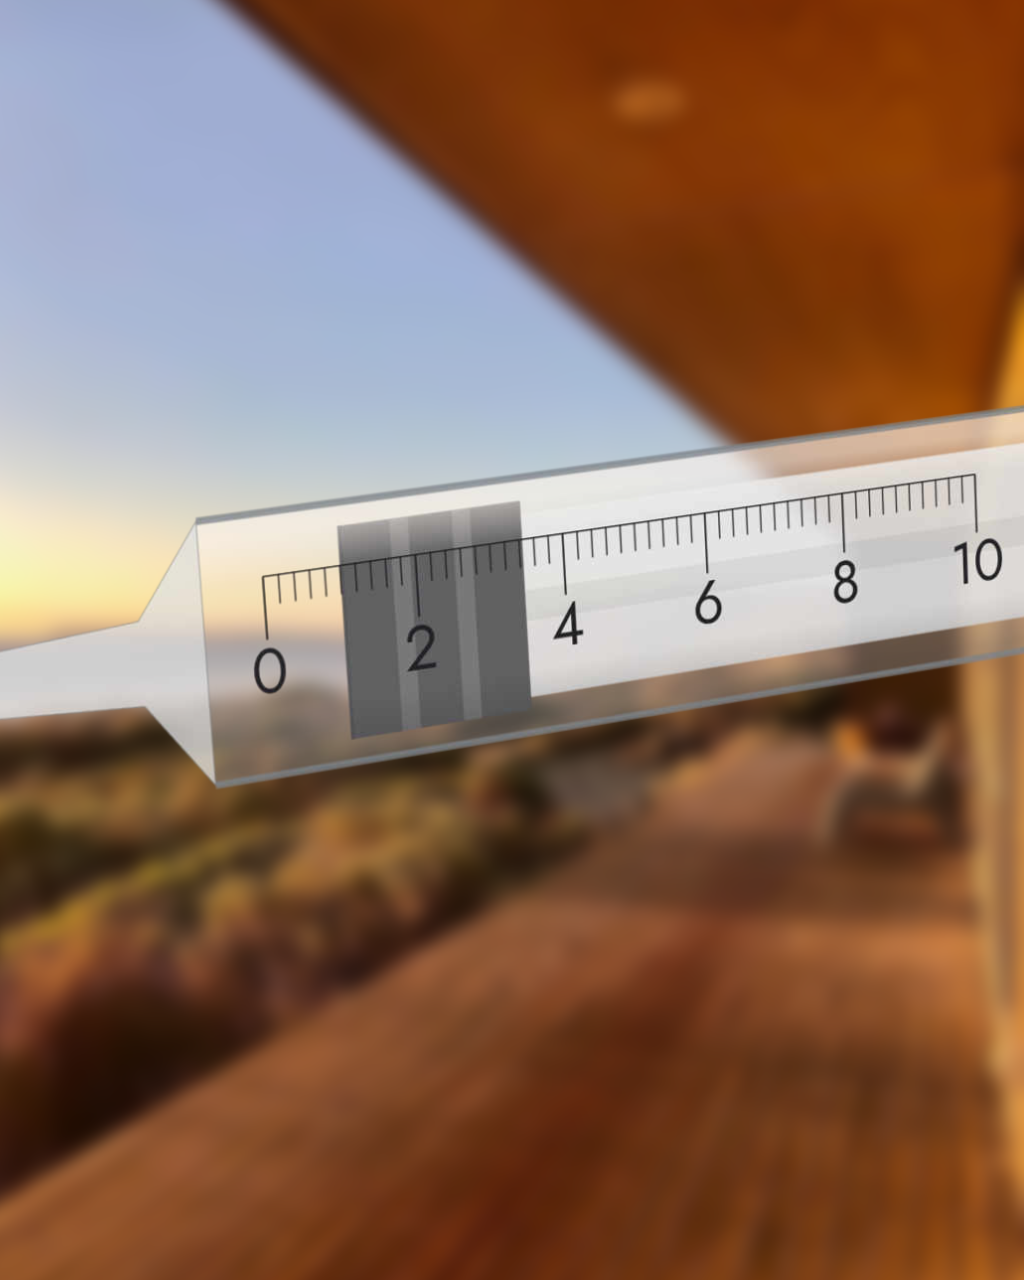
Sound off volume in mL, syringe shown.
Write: 1 mL
